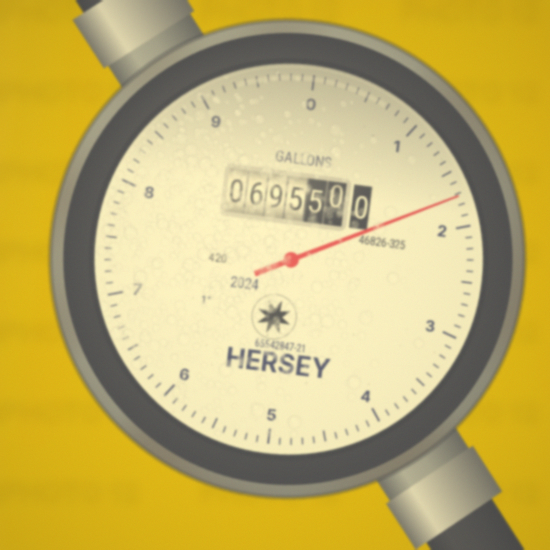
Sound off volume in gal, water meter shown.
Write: 695501.7 gal
